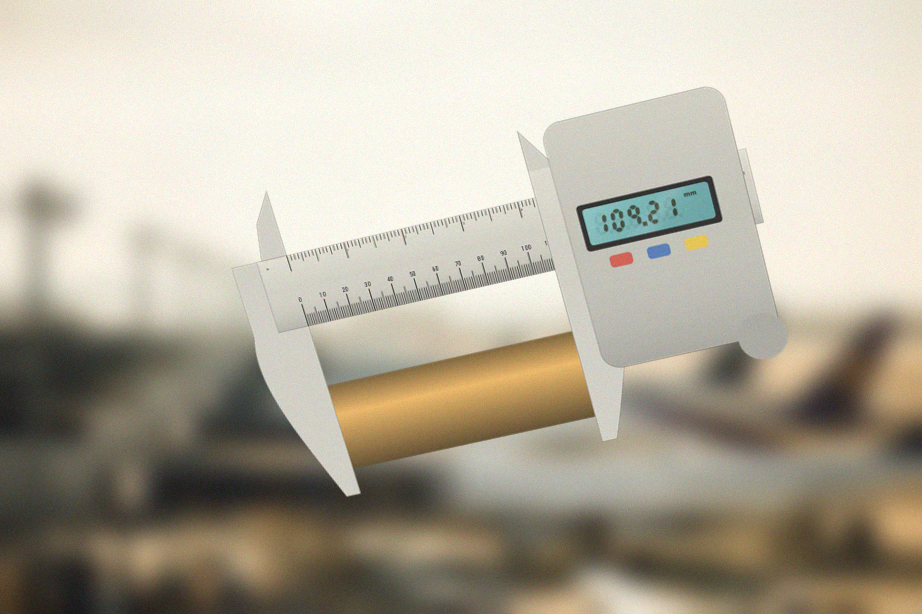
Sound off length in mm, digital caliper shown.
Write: 109.21 mm
